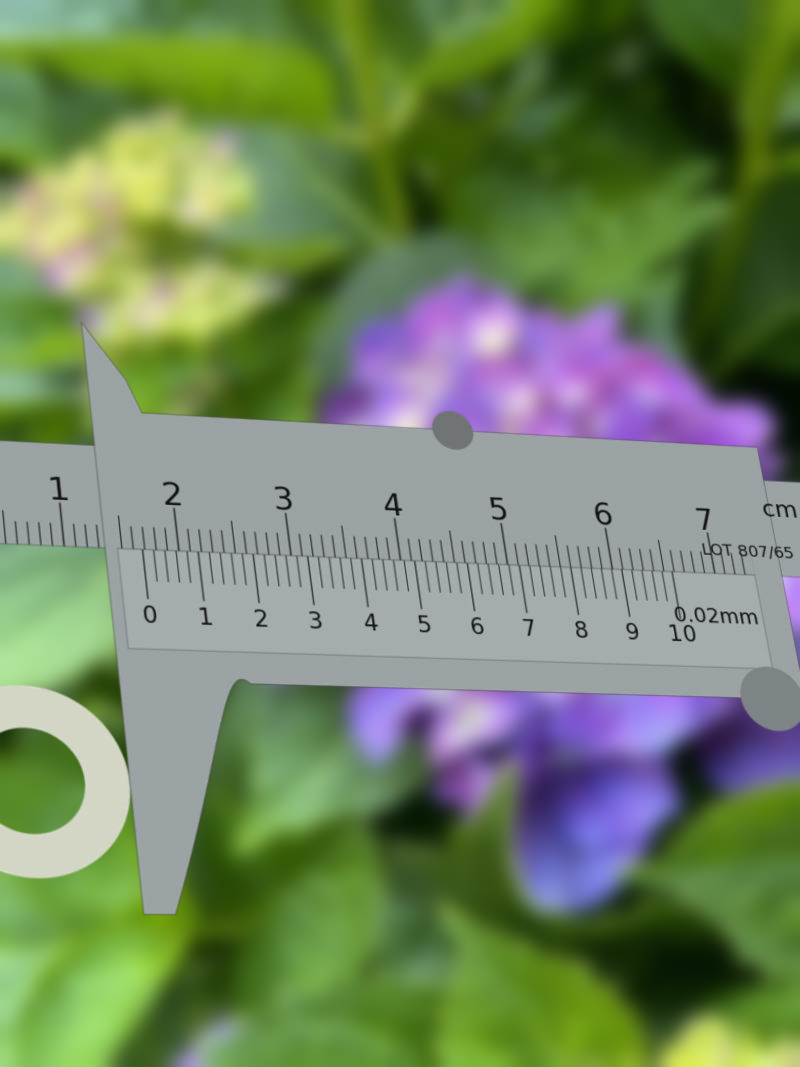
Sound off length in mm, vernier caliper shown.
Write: 16.8 mm
